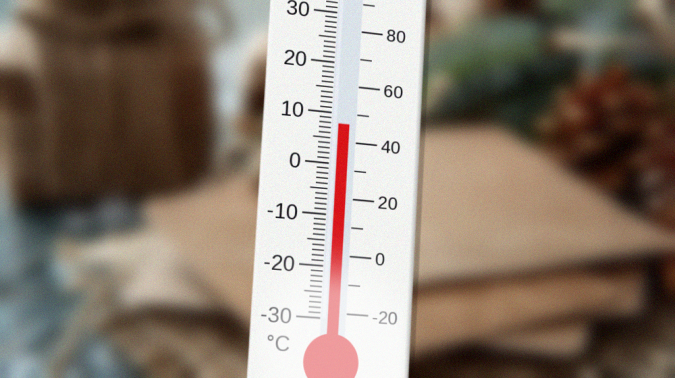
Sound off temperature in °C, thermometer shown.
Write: 8 °C
